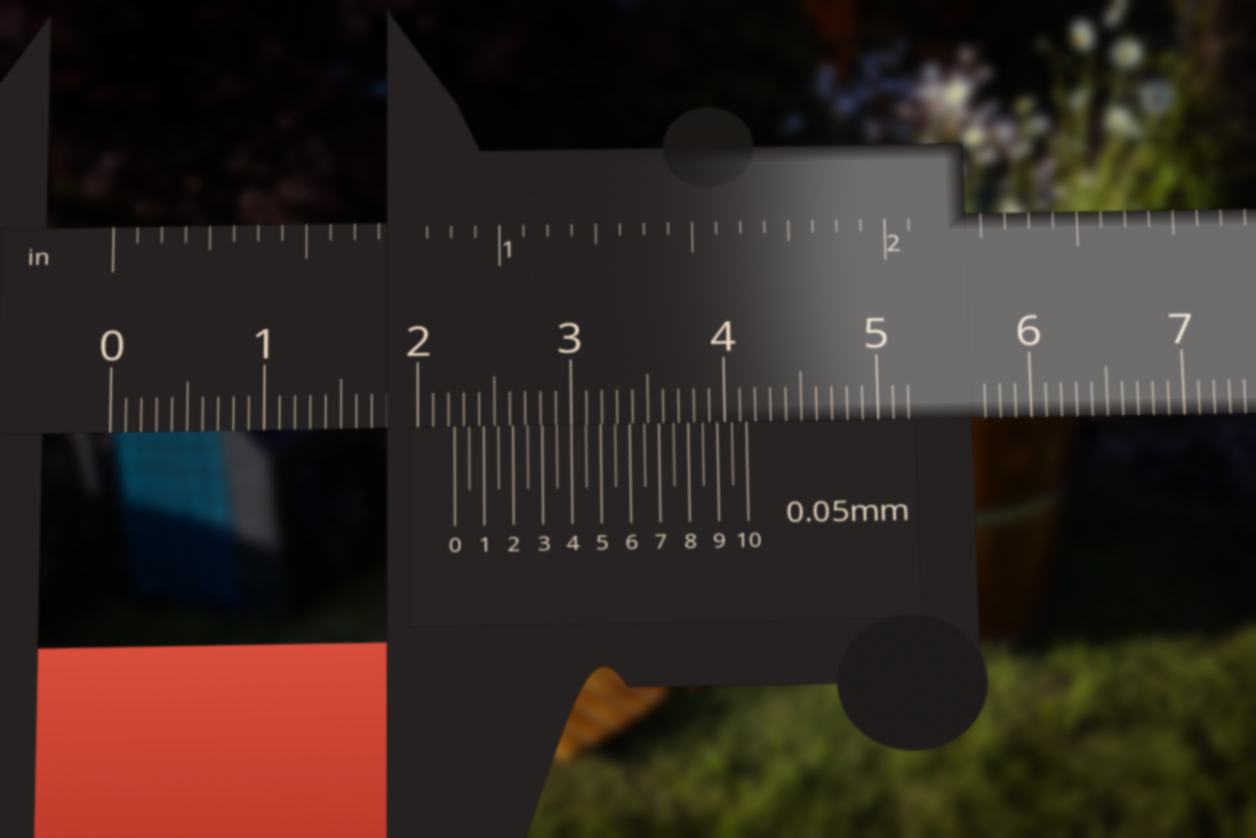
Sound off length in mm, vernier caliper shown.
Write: 22.4 mm
